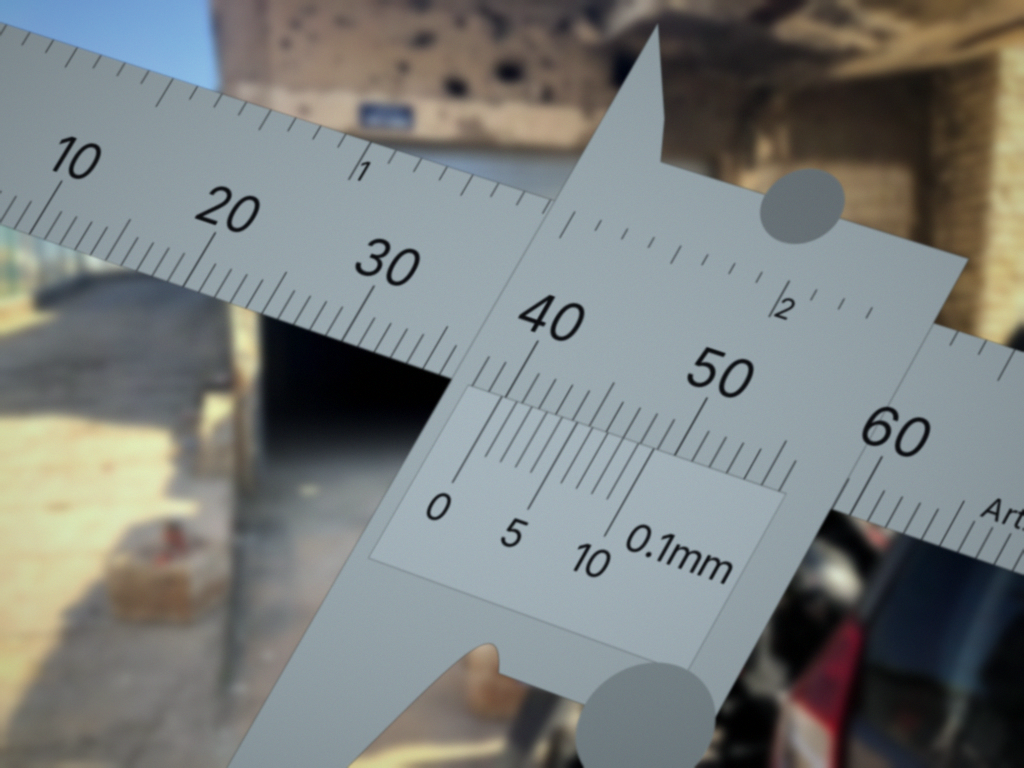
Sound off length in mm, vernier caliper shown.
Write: 39.8 mm
